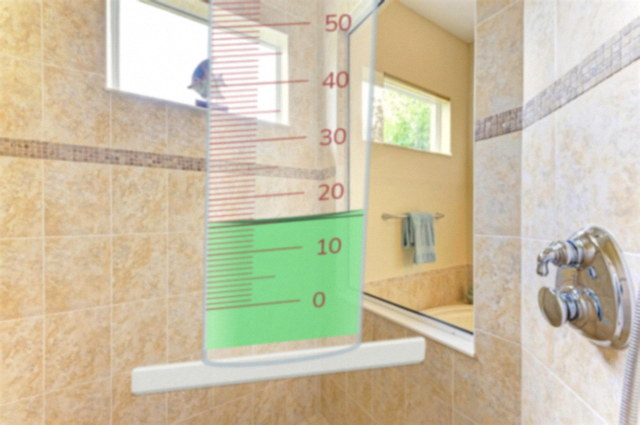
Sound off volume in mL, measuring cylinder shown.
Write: 15 mL
